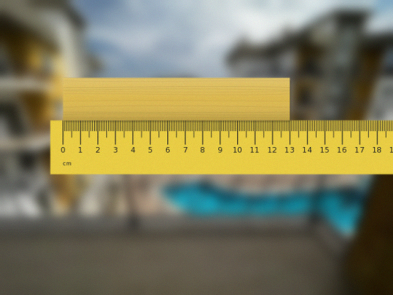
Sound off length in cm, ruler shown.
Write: 13 cm
